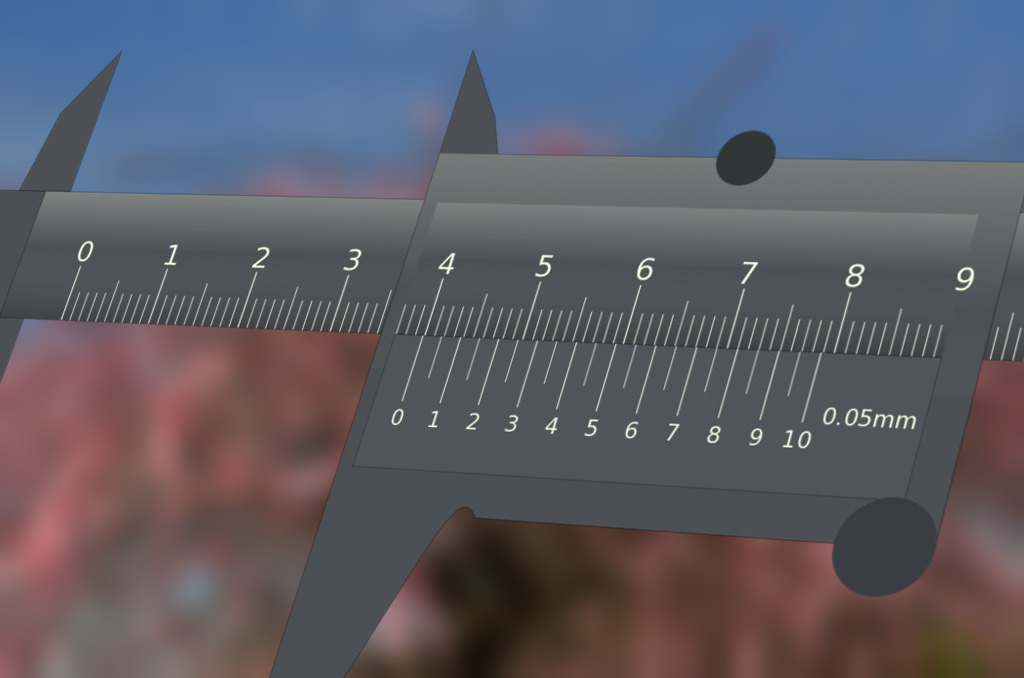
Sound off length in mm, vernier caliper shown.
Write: 39.8 mm
